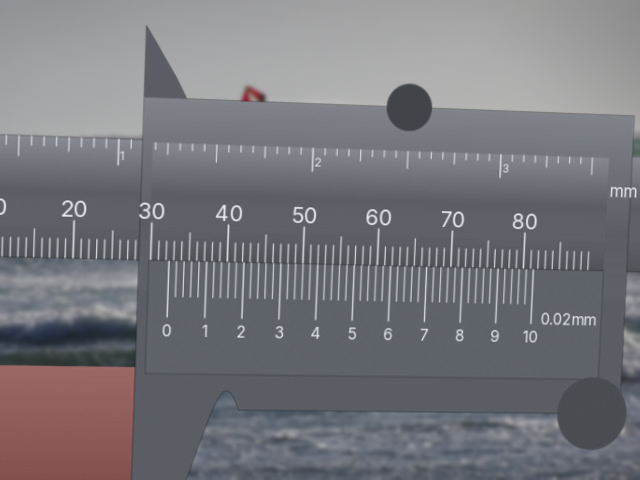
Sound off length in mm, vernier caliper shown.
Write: 32.4 mm
